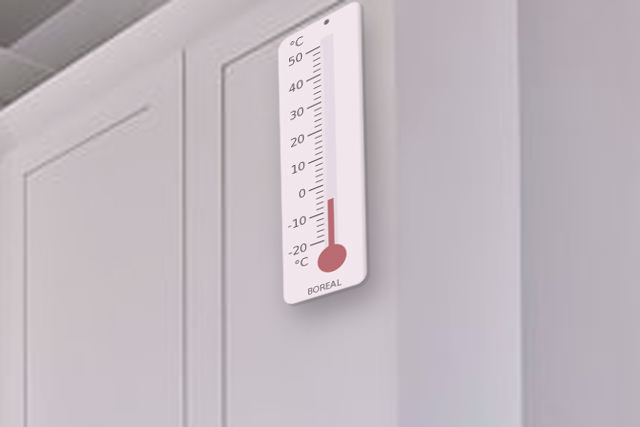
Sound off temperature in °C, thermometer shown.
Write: -6 °C
